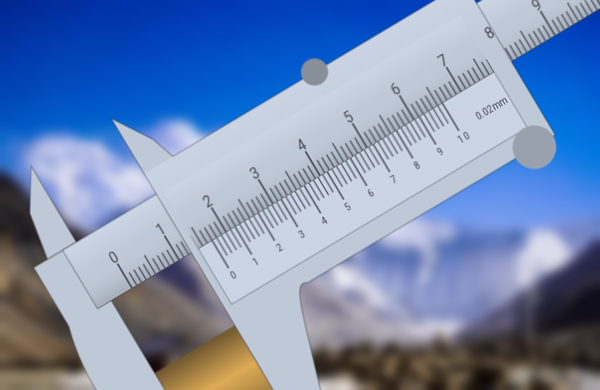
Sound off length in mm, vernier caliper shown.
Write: 17.0 mm
